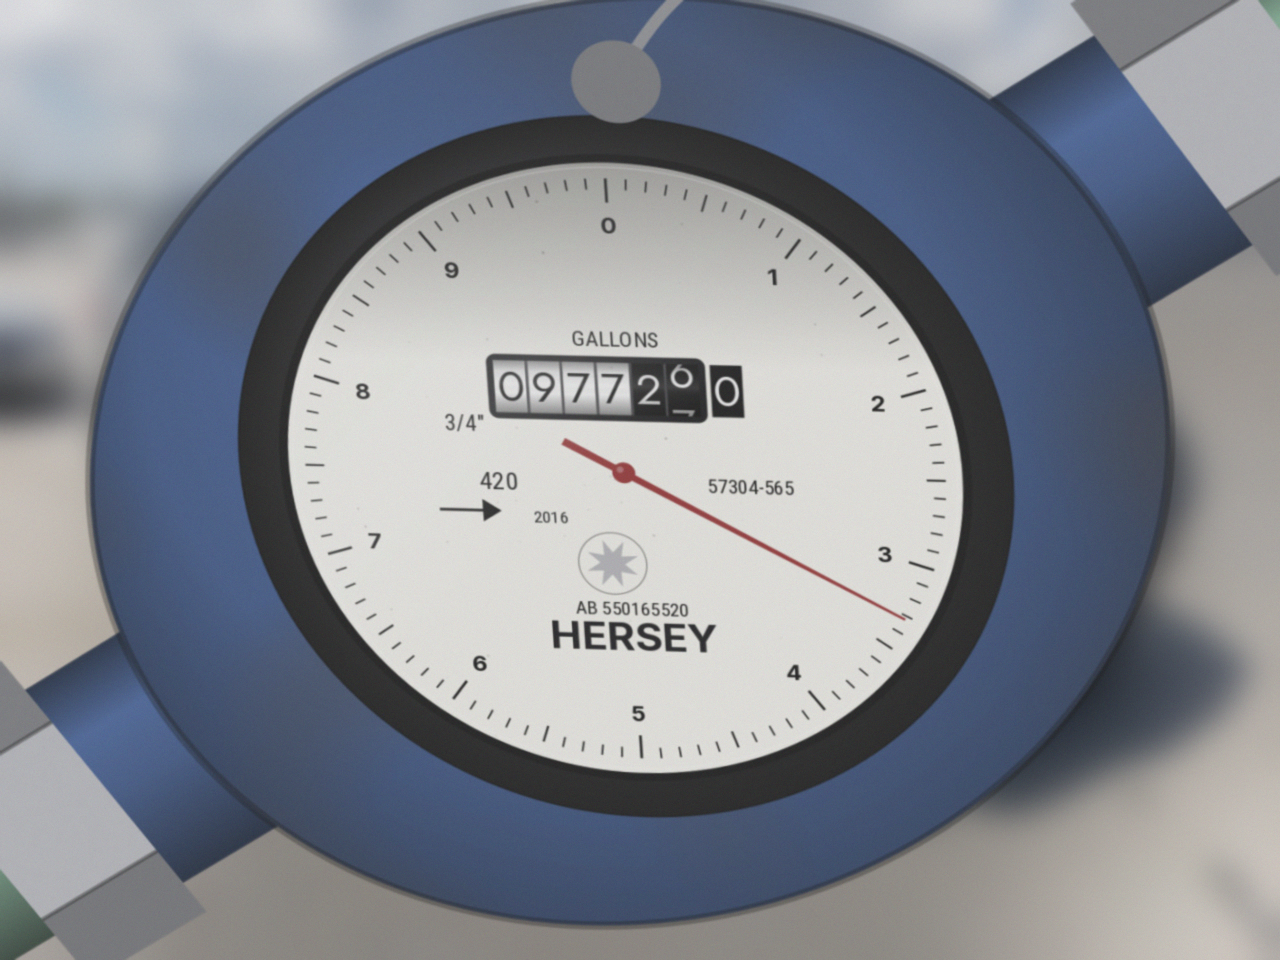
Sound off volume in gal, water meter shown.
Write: 977263.3 gal
